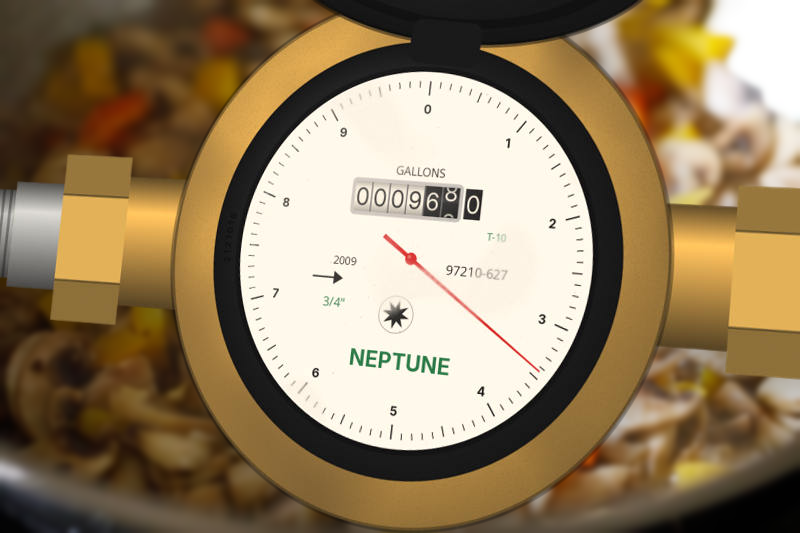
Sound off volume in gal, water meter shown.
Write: 9683.4 gal
